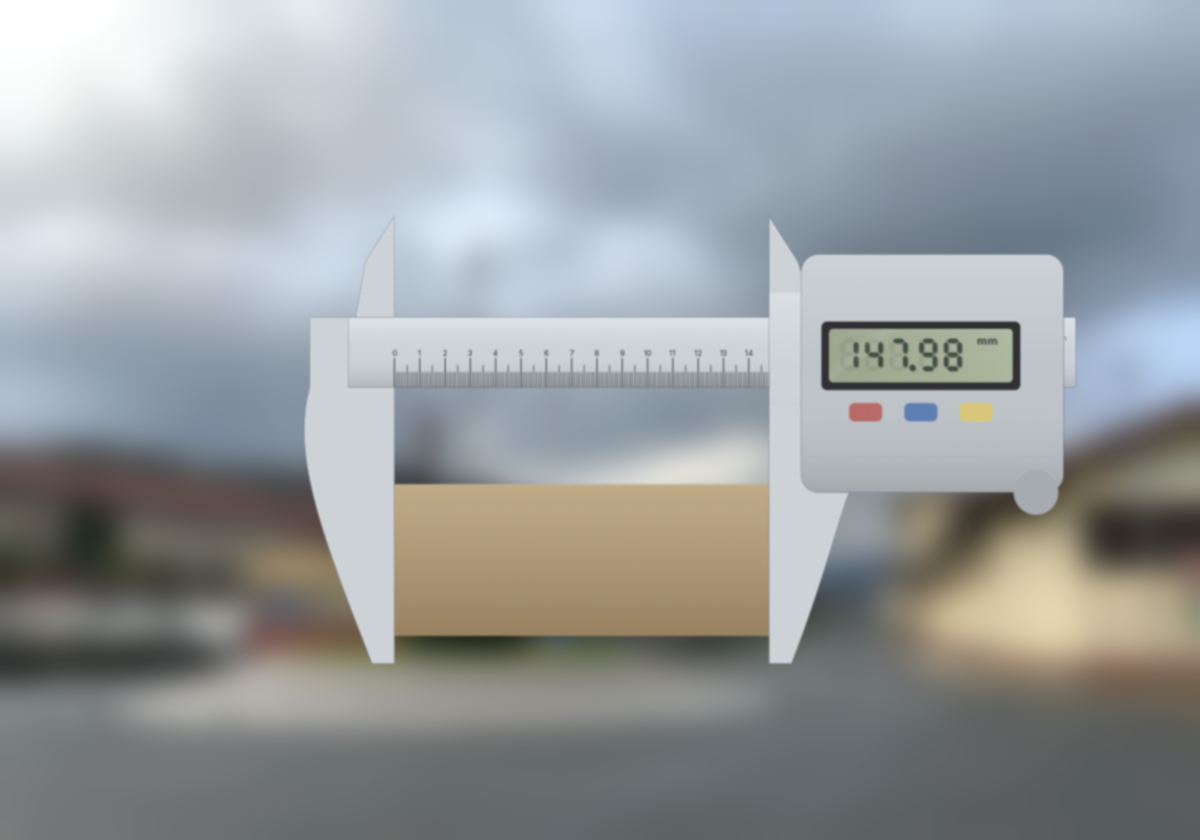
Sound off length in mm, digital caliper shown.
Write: 147.98 mm
